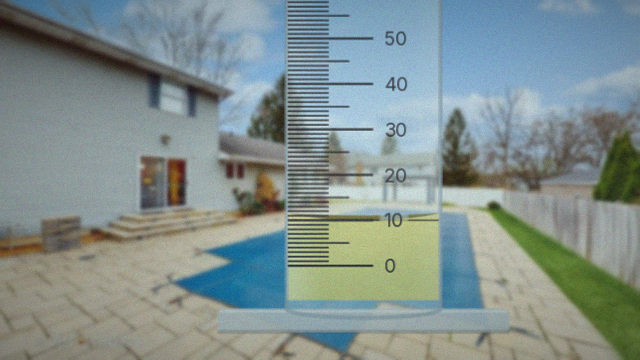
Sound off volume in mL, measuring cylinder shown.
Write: 10 mL
